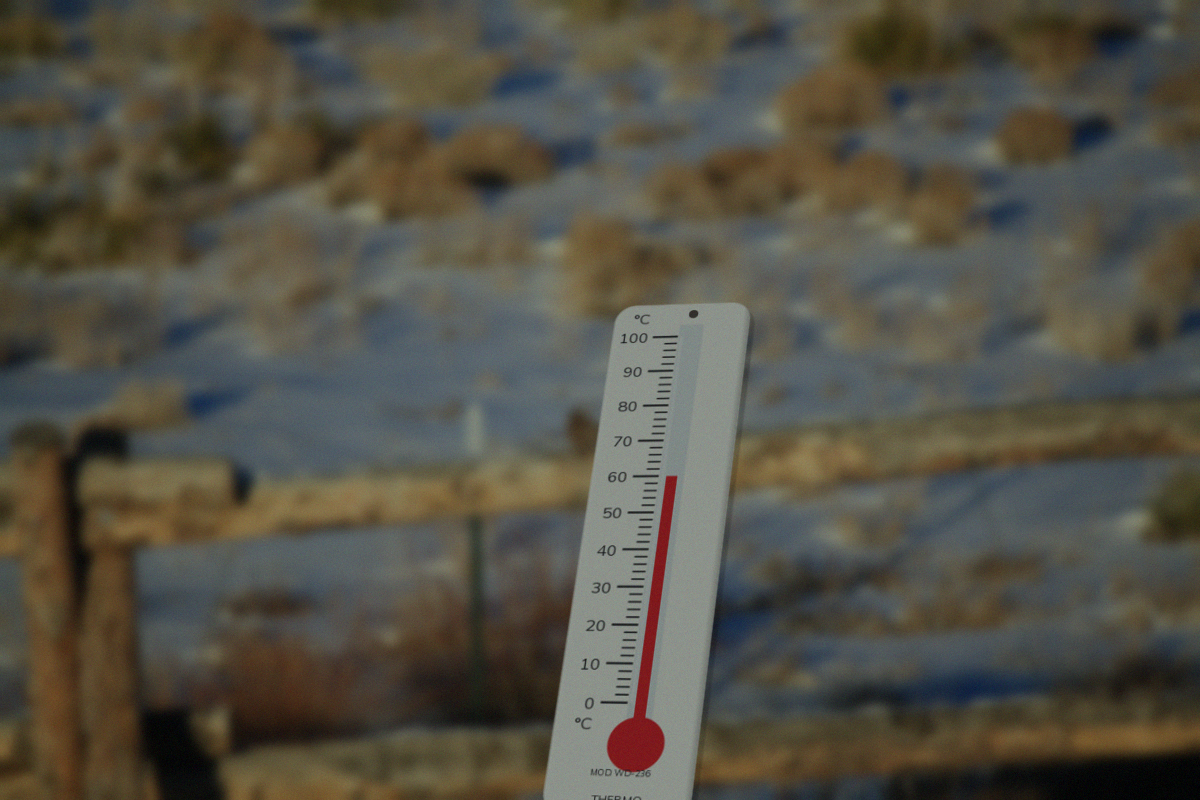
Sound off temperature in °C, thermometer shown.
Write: 60 °C
